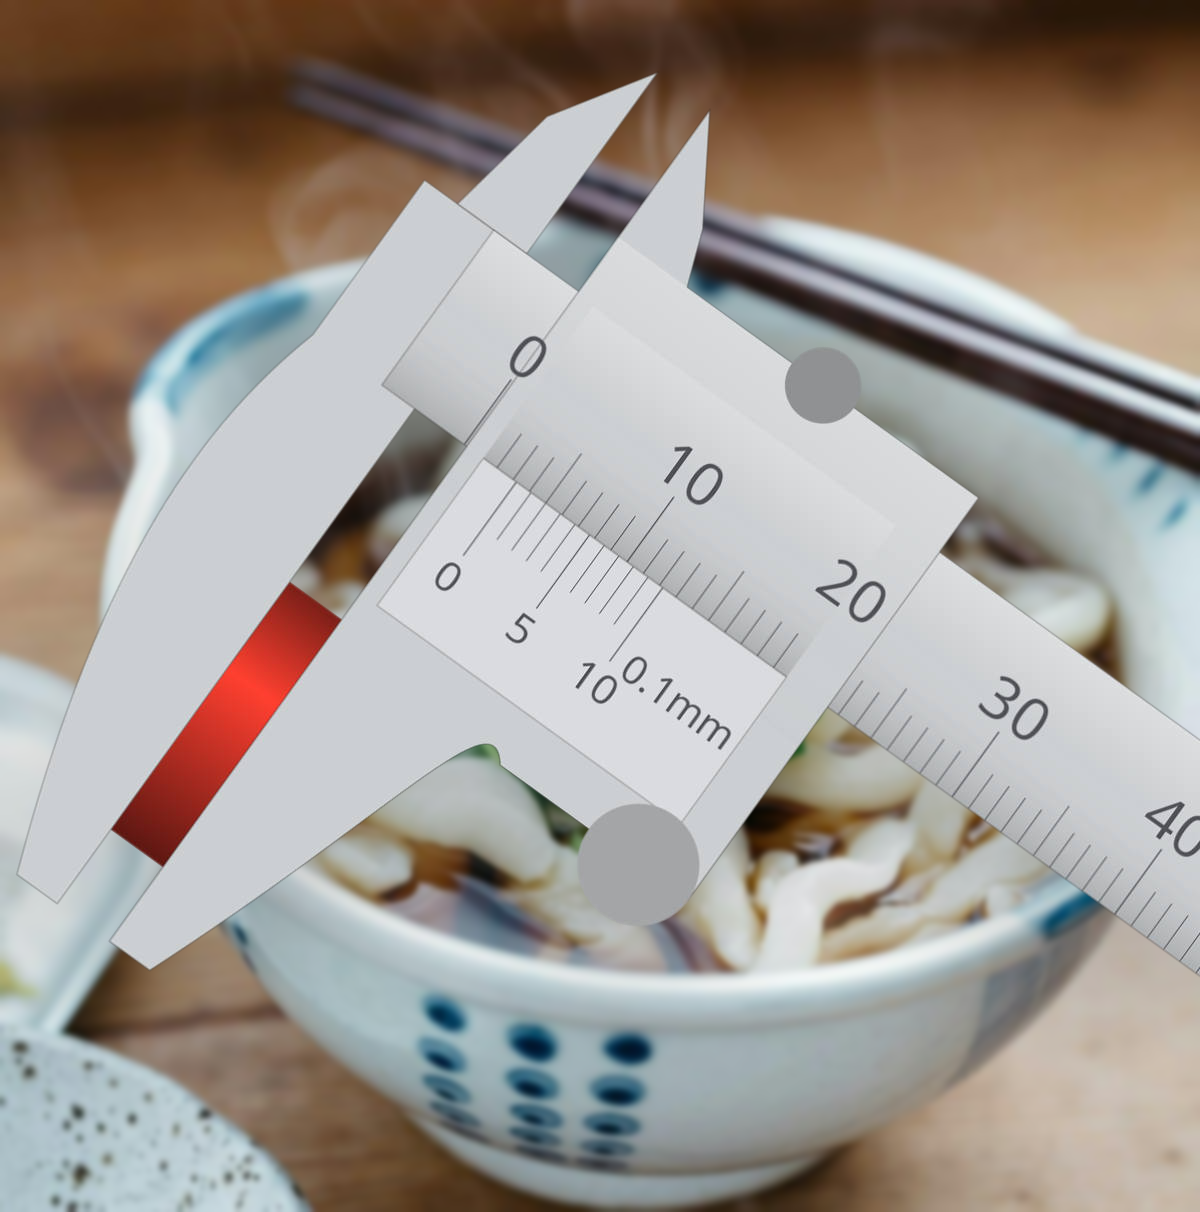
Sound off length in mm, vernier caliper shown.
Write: 3.2 mm
